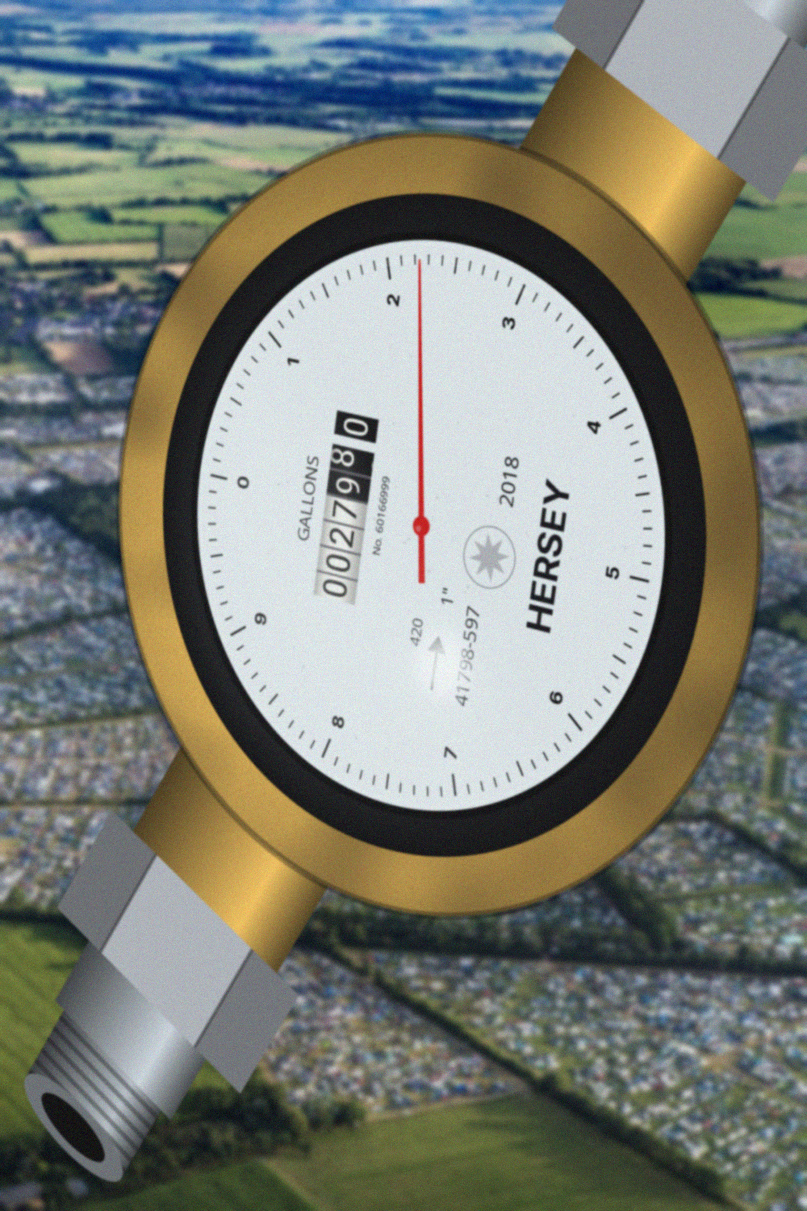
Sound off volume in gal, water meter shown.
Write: 27982.2 gal
